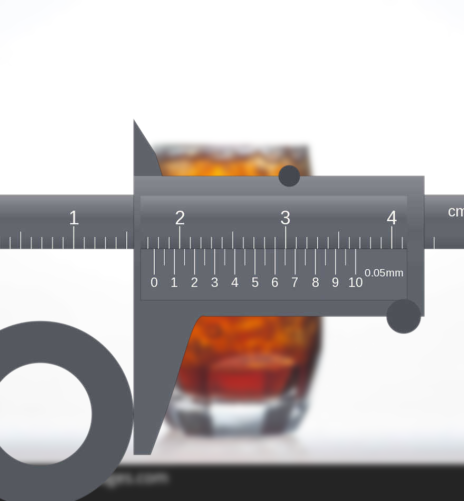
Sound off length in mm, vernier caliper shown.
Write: 17.6 mm
